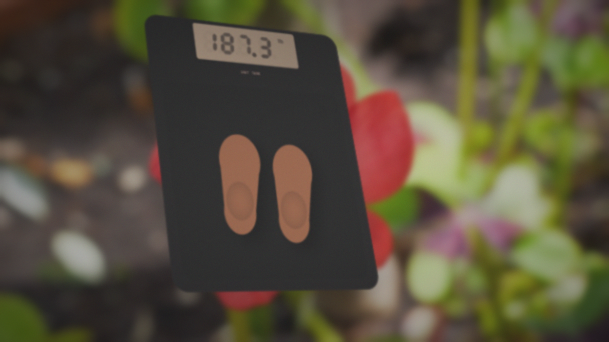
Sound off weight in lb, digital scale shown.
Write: 187.3 lb
